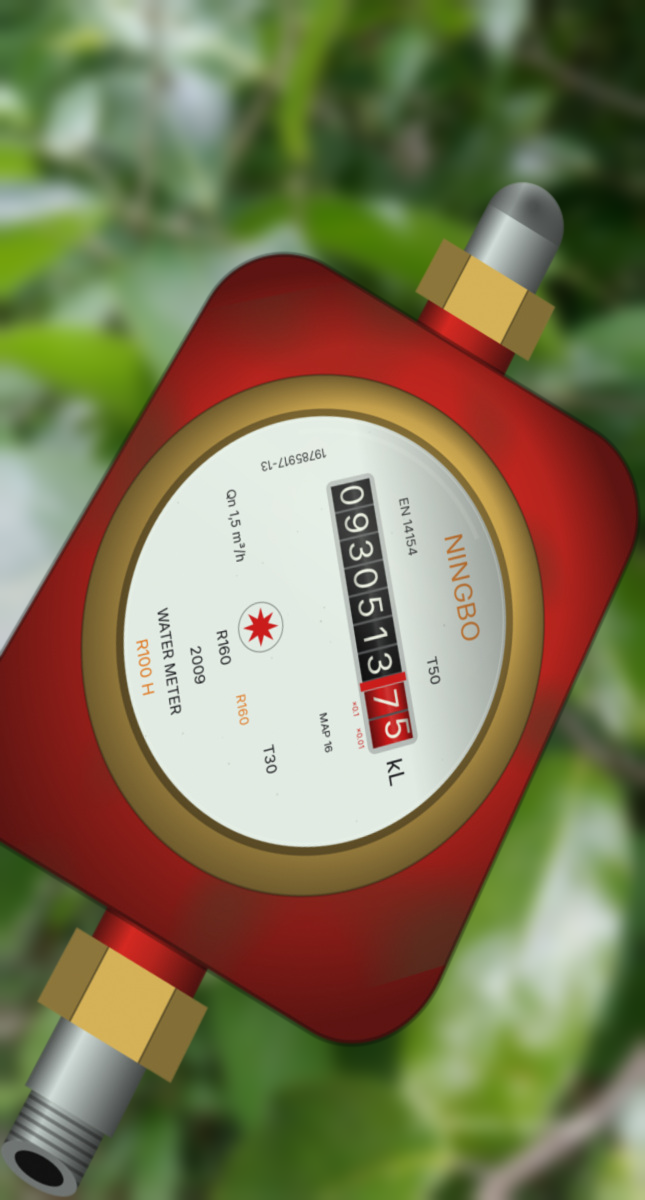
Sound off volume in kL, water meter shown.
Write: 930513.75 kL
